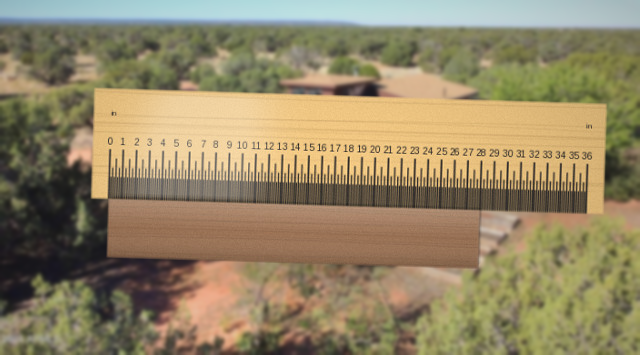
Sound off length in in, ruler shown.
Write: 28 in
